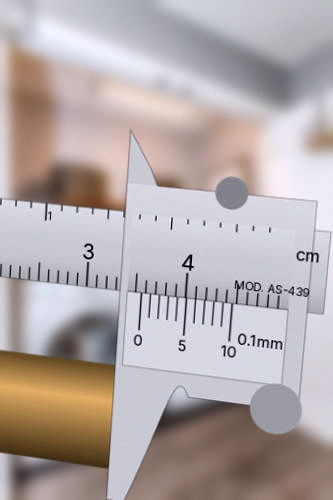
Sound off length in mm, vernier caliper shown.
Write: 35.6 mm
